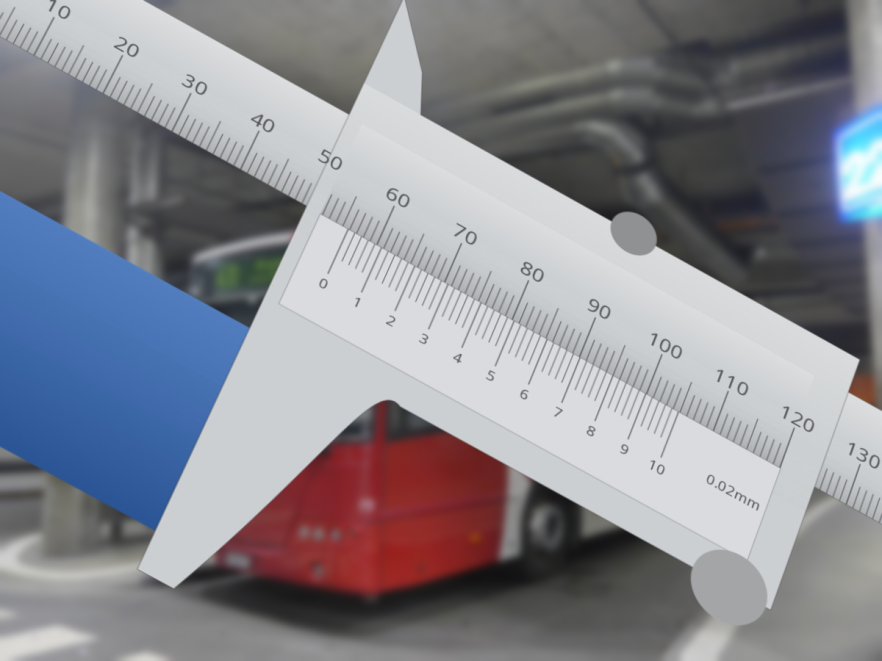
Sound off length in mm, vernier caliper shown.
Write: 55.8 mm
